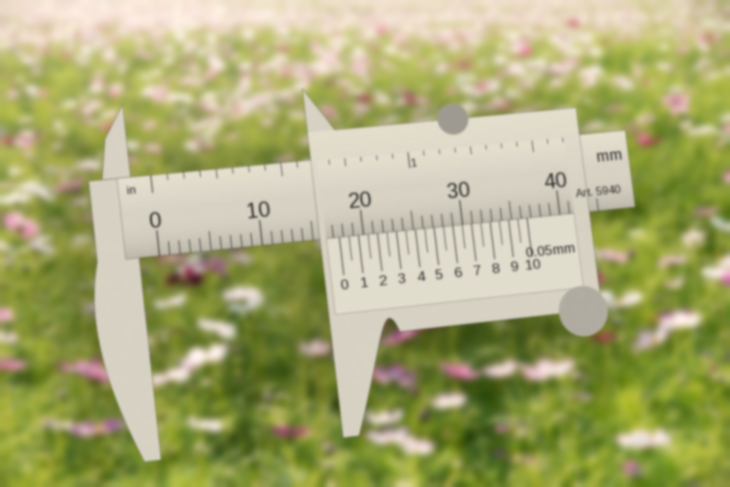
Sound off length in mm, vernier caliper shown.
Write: 17.6 mm
